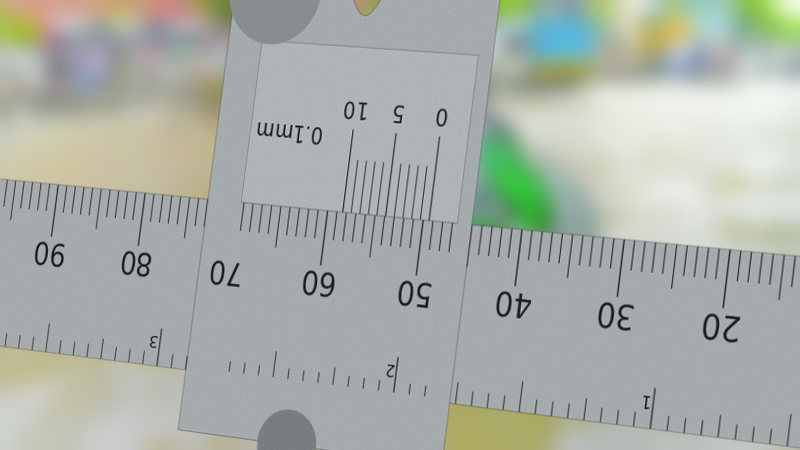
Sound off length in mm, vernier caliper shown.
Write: 49.4 mm
